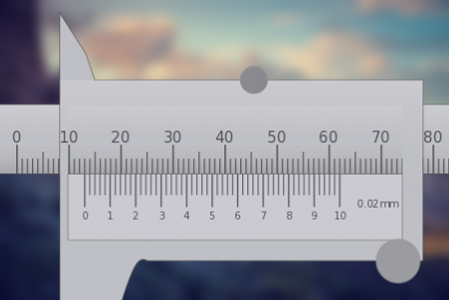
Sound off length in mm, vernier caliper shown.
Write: 13.0 mm
